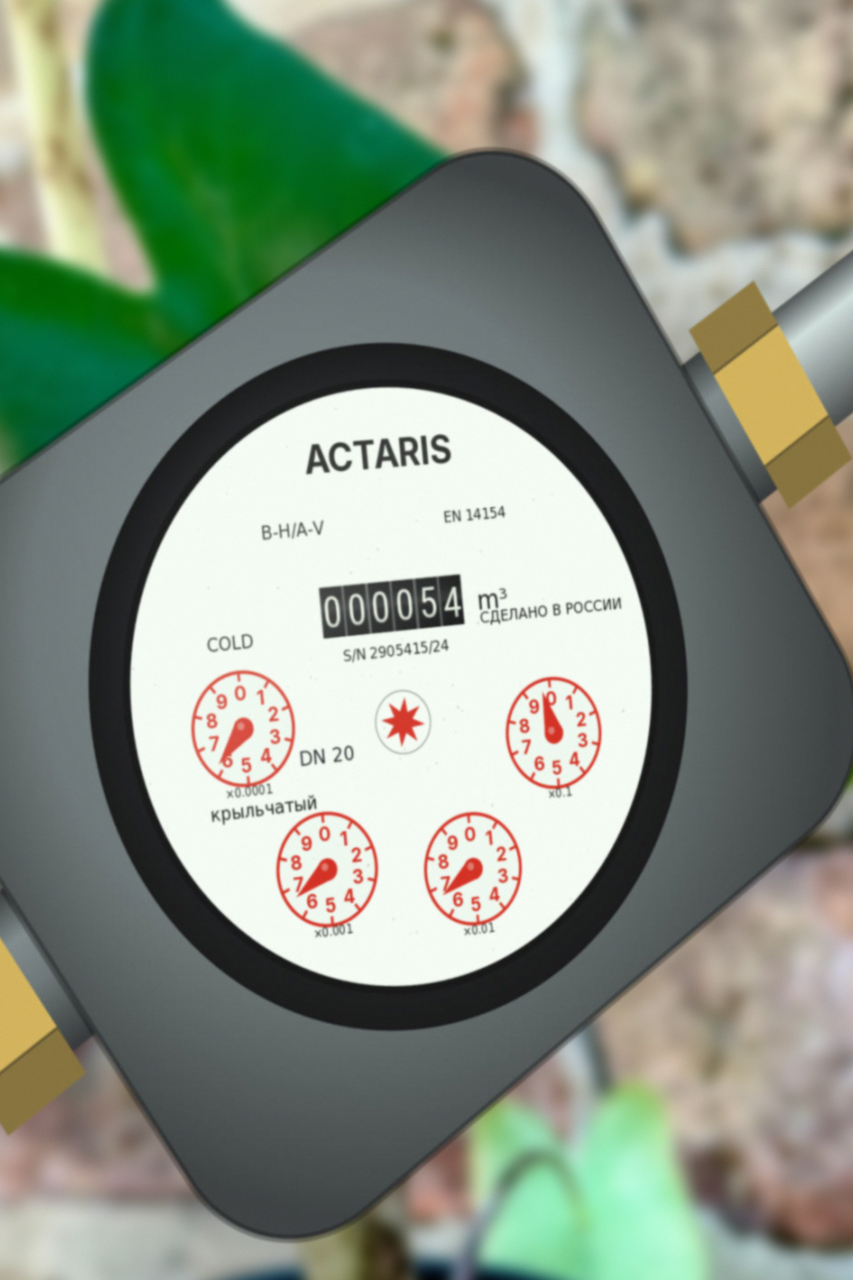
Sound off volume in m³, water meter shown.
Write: 53.9666 m³
